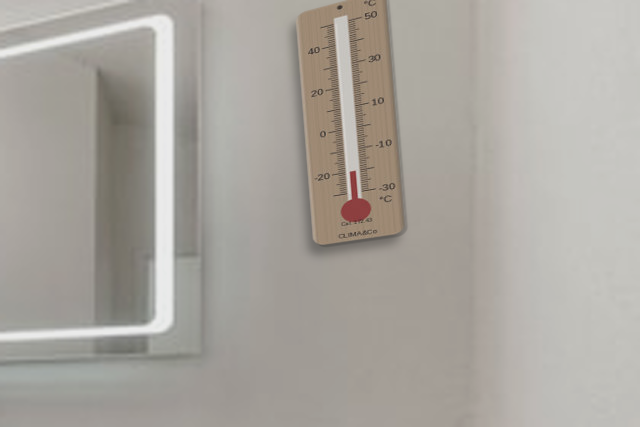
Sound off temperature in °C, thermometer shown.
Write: -20 °C
